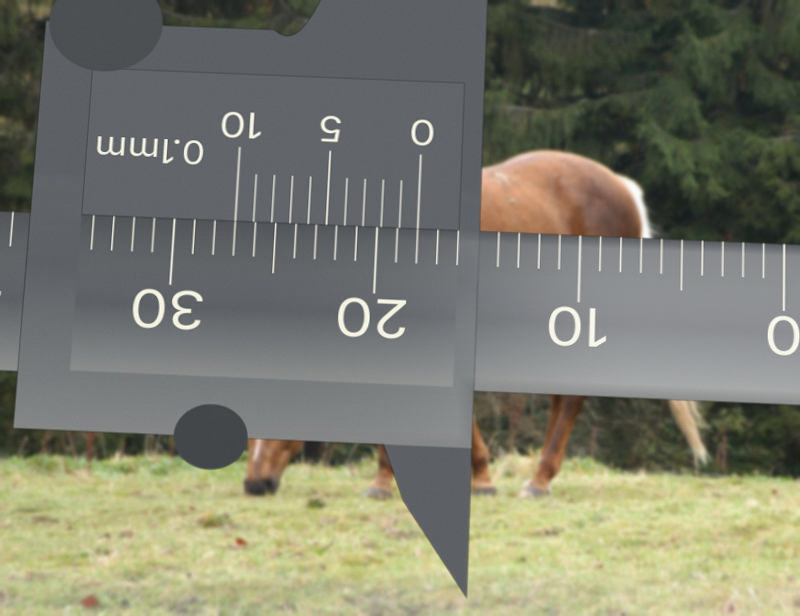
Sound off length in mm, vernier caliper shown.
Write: 18.0 mm
